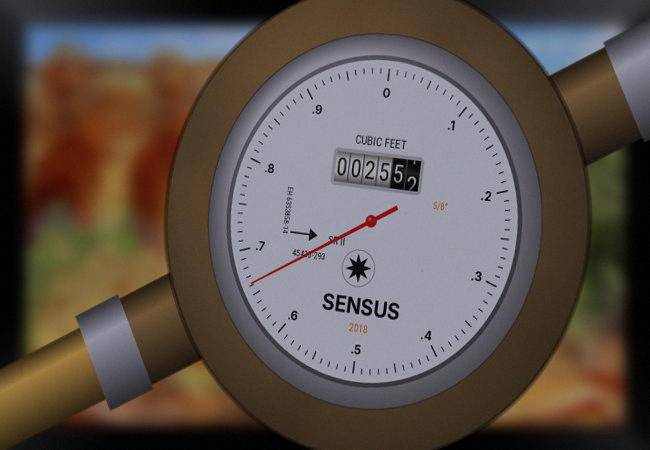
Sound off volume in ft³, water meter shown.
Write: 2551.66 ft³
